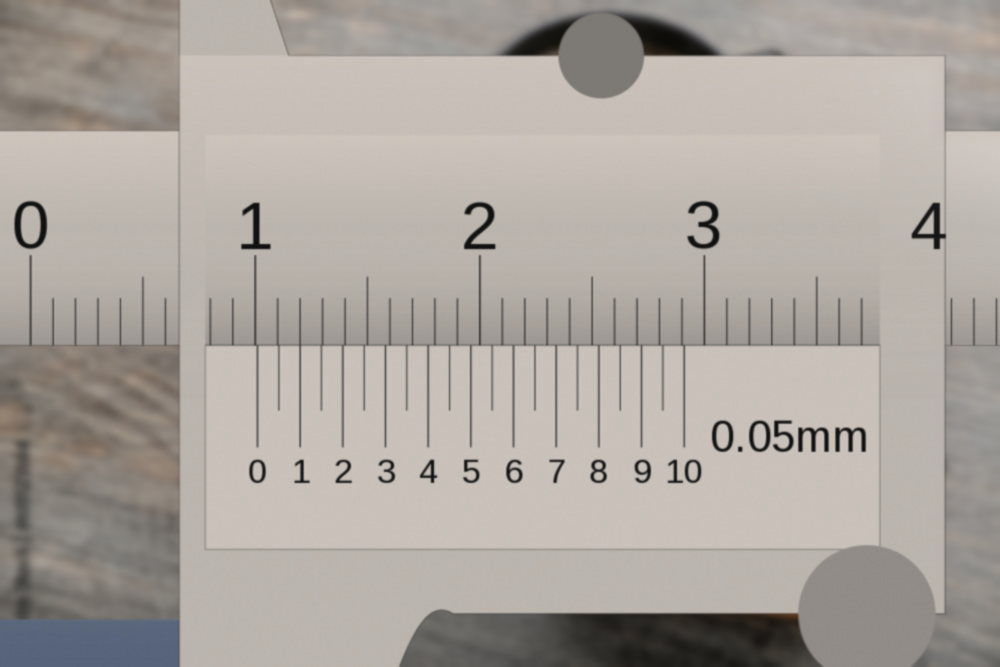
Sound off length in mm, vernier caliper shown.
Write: 10.1 mm
